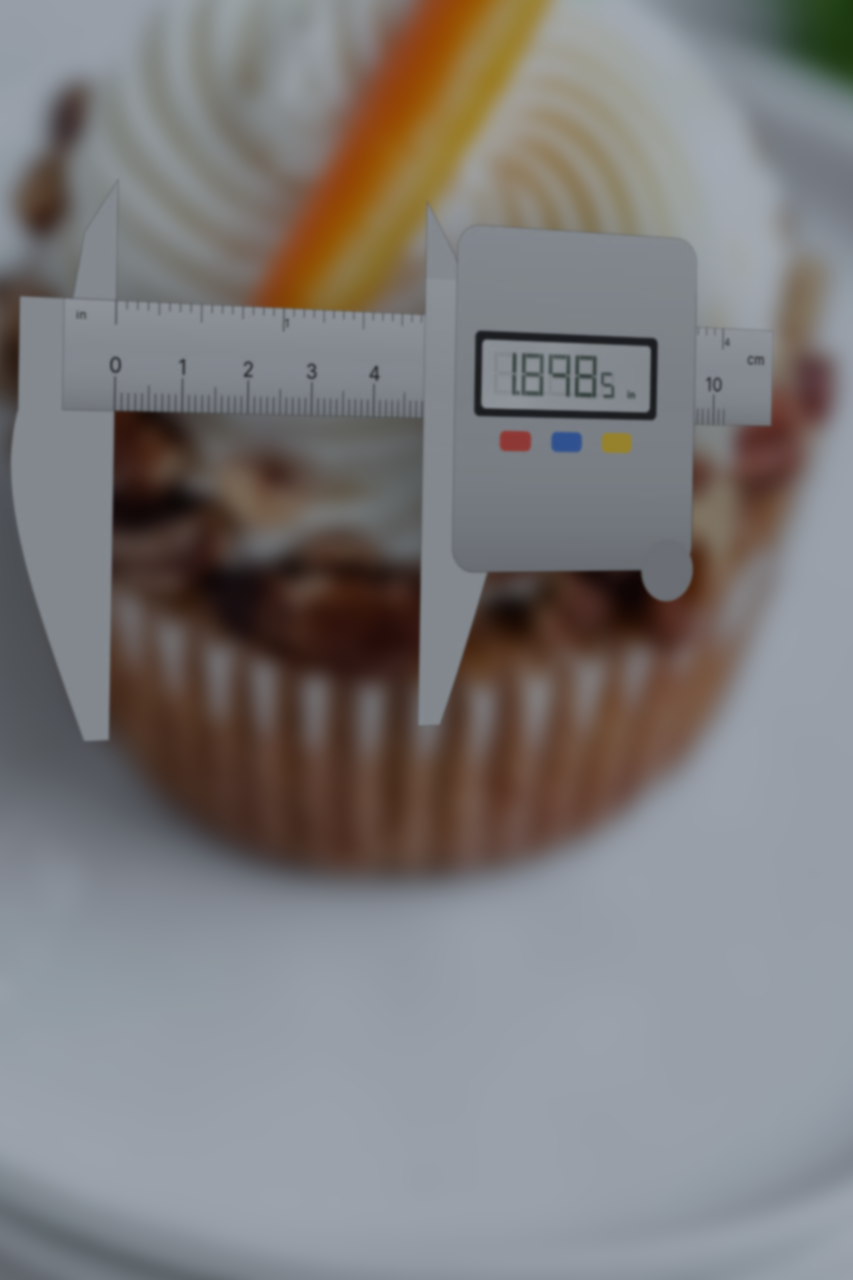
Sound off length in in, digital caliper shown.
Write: 1.8985 in
